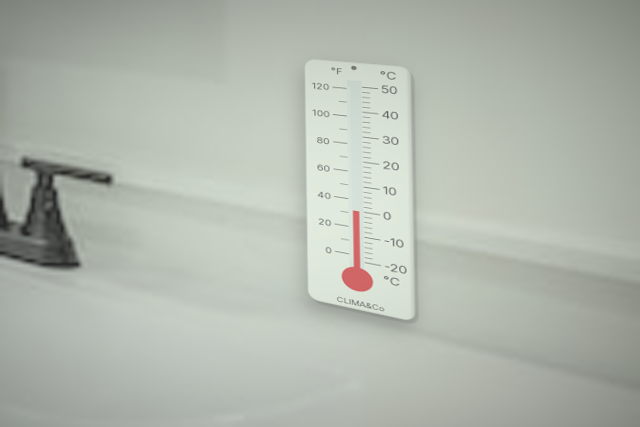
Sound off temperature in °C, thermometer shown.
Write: 0 °C
